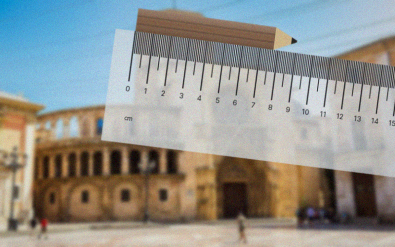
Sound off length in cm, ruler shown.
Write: 9 cm
